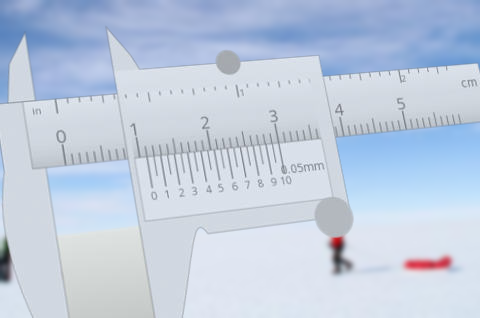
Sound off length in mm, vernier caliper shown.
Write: 11.0 mm
